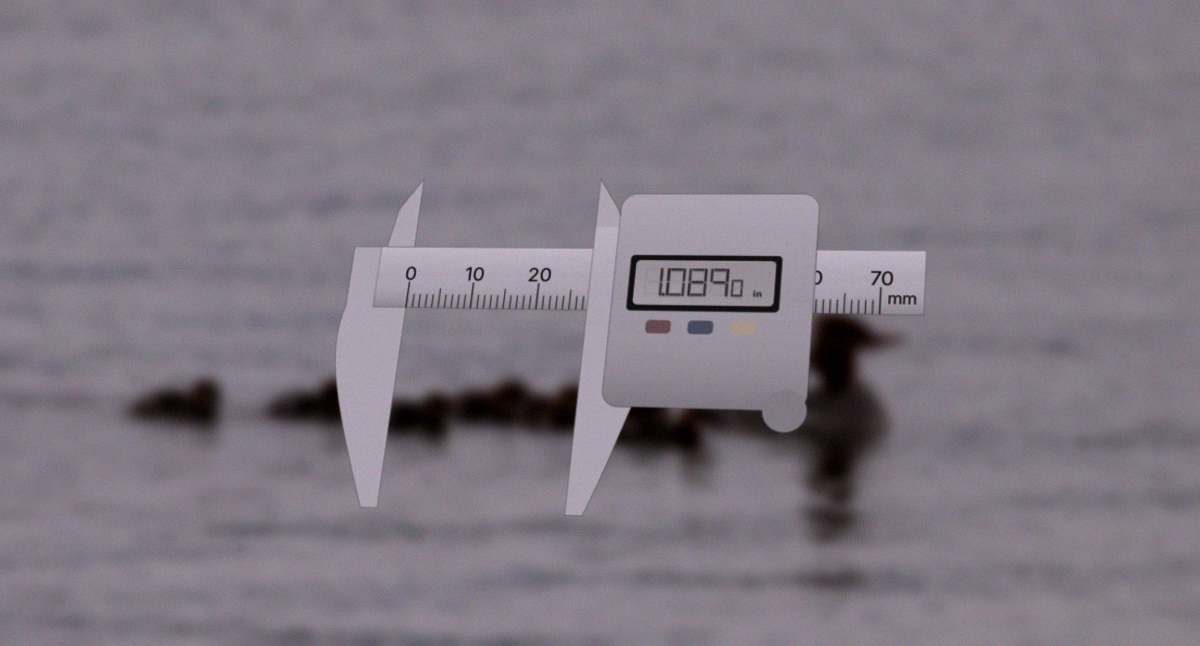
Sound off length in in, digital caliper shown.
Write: 1.0890 in
